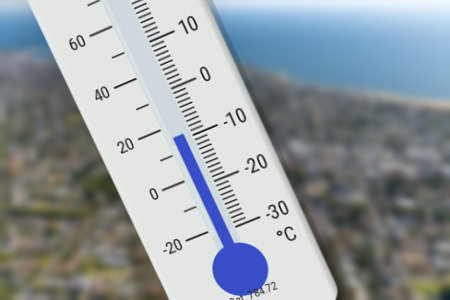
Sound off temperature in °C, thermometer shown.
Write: -9 °C
